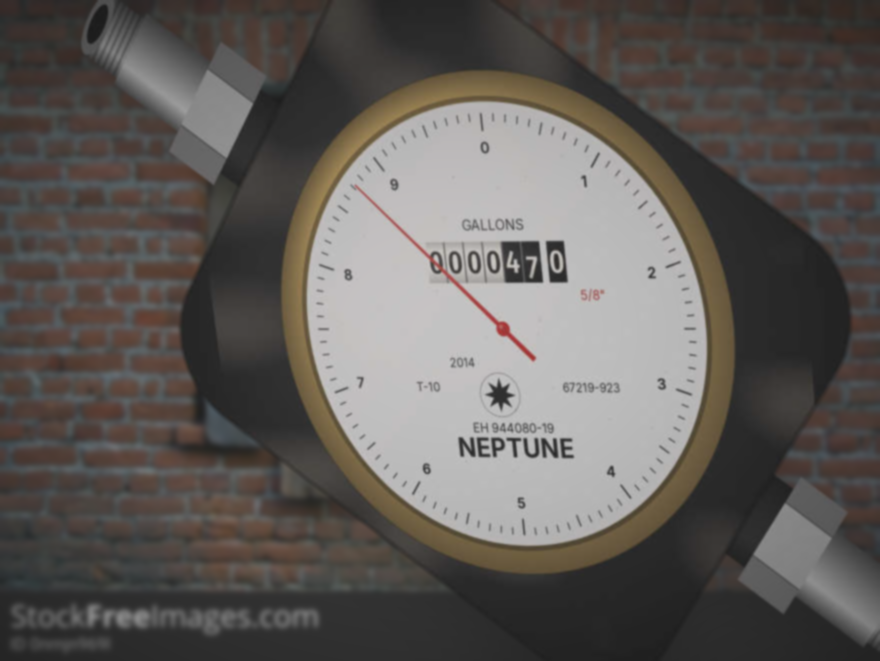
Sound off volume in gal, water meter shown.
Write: 468.7 gal
